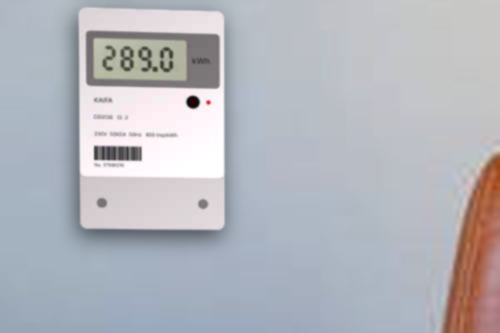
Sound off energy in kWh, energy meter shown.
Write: 289.0 kWh
